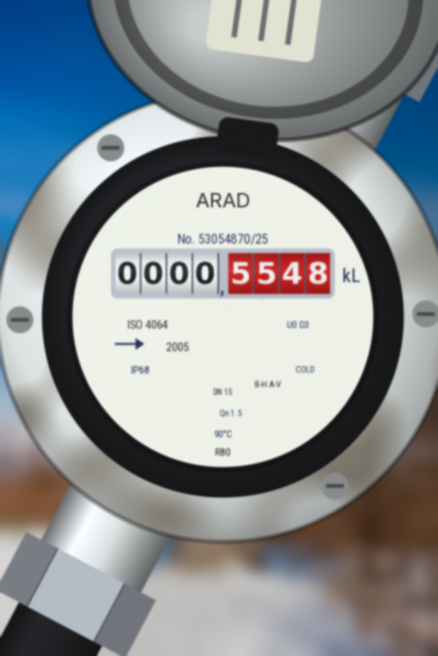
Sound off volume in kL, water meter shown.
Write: 0.5548 kL
